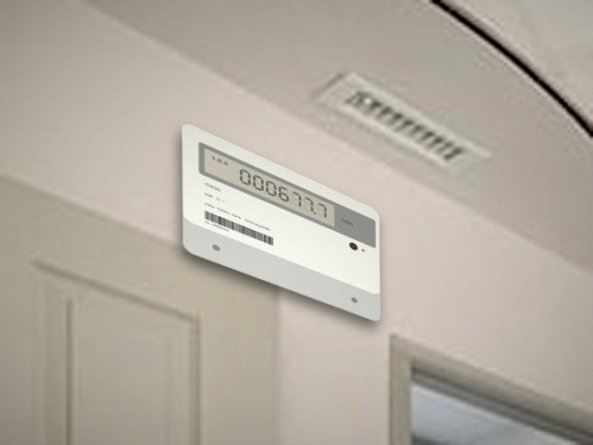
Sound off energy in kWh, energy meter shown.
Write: 677.7 kWh
